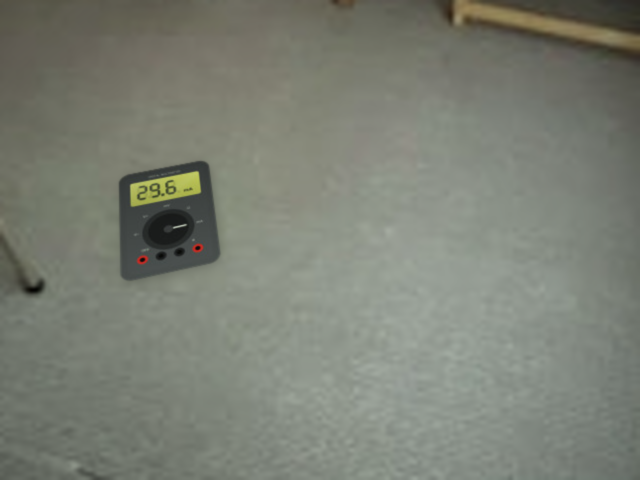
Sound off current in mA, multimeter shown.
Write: 29.6 mA
